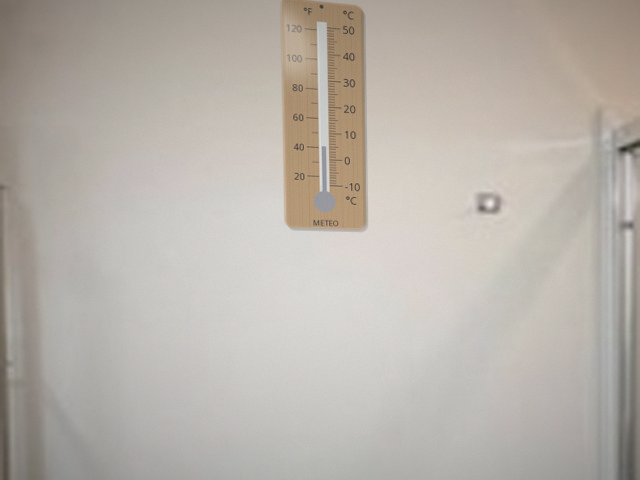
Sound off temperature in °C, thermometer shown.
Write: 5 °C
